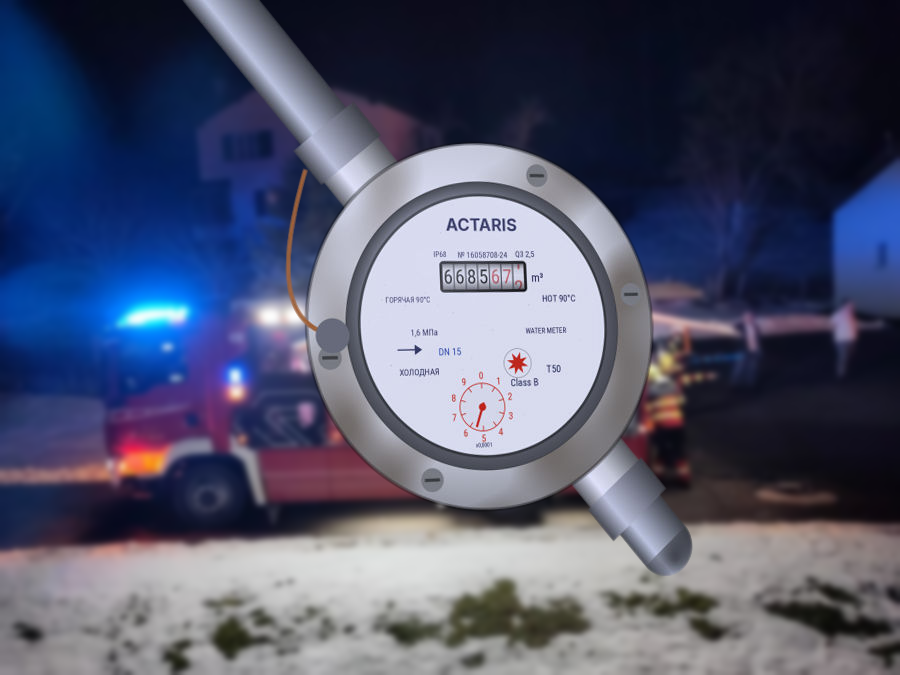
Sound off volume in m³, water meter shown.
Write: 6685.6715 m³
